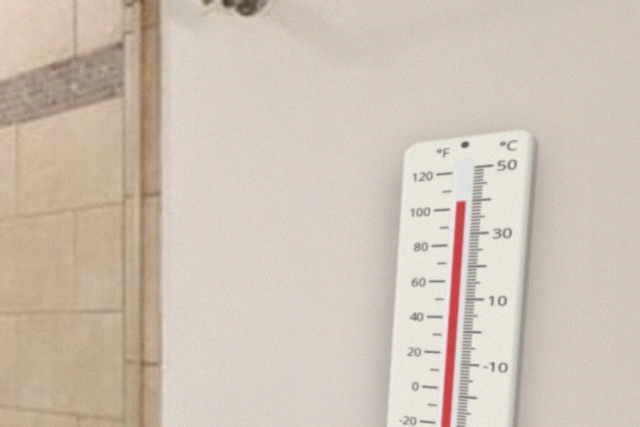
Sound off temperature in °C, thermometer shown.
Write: 40 °C
